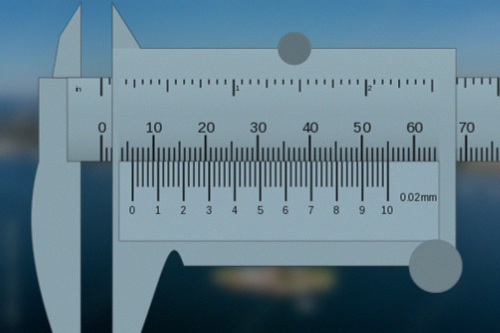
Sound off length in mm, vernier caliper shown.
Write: 6.0 mm
